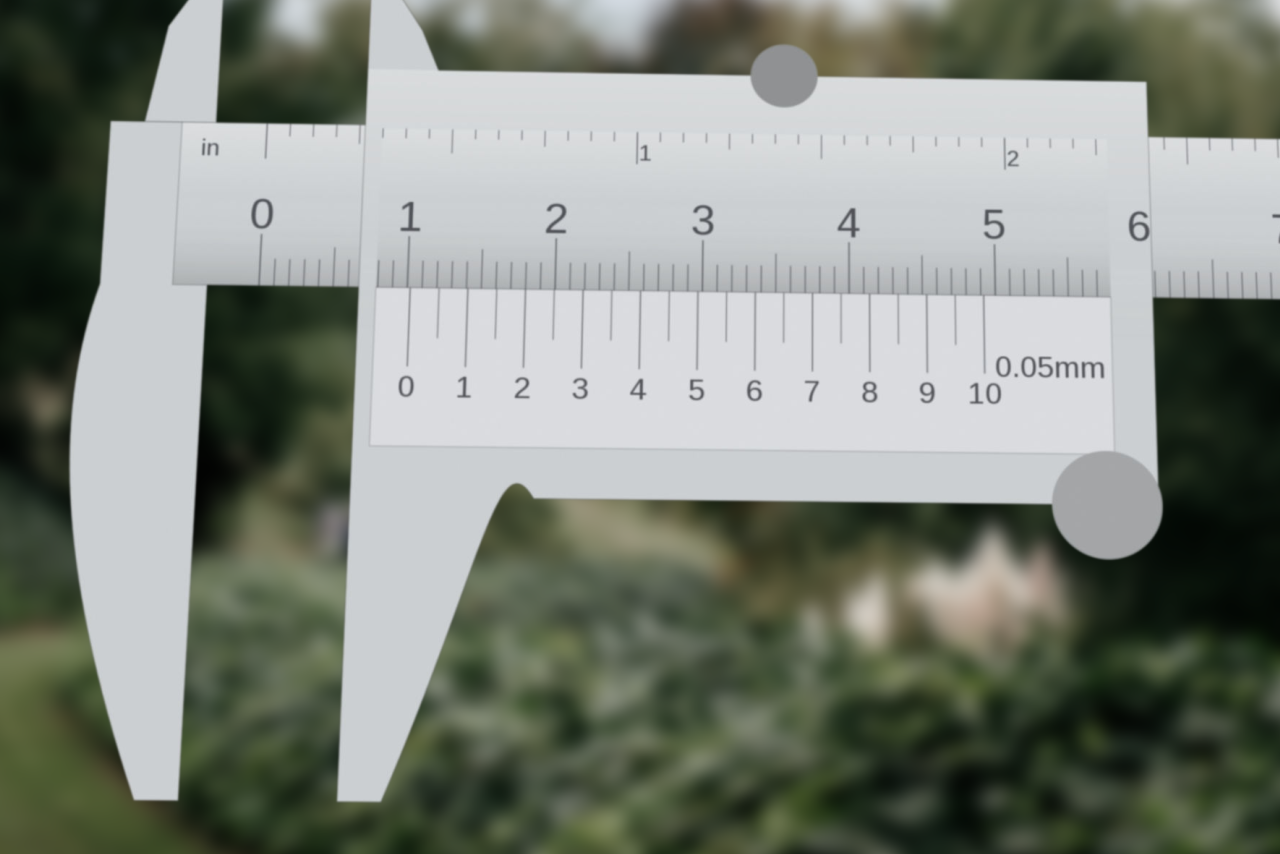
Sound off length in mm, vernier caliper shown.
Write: 10.2 mm
